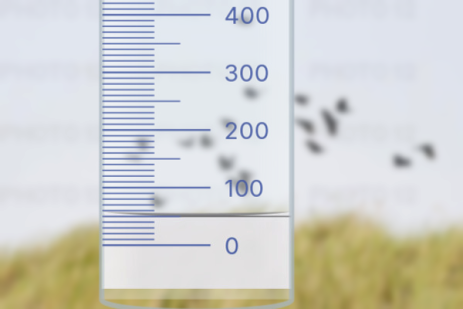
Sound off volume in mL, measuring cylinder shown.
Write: 50 mL
